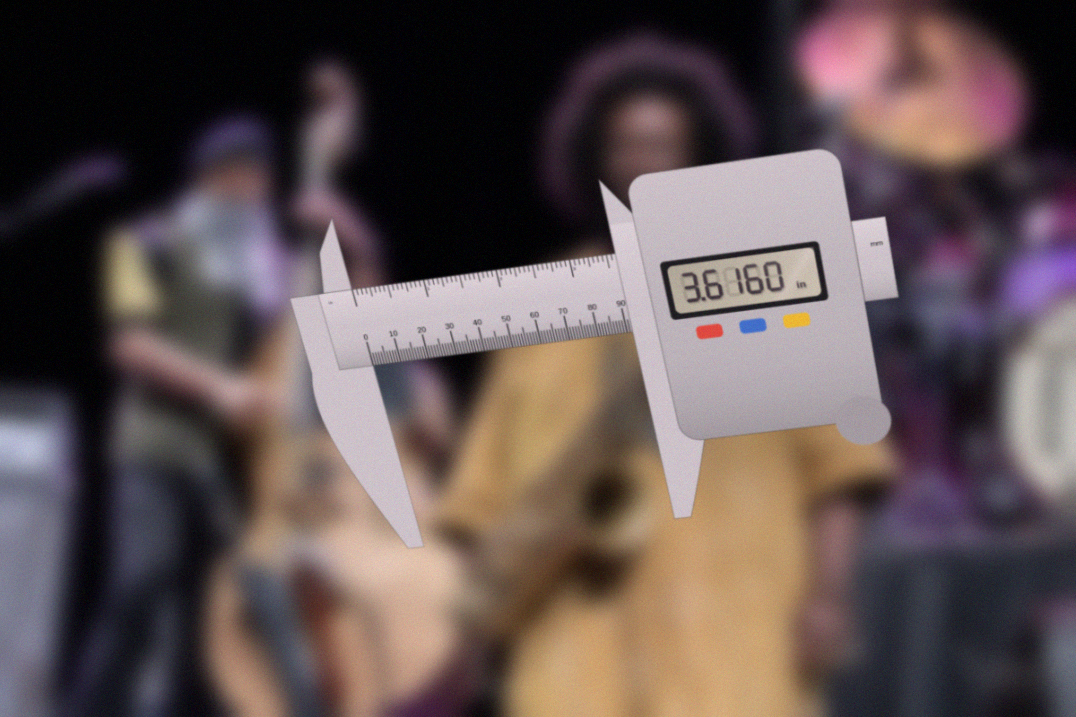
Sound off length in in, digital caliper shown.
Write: 3.6160 in
